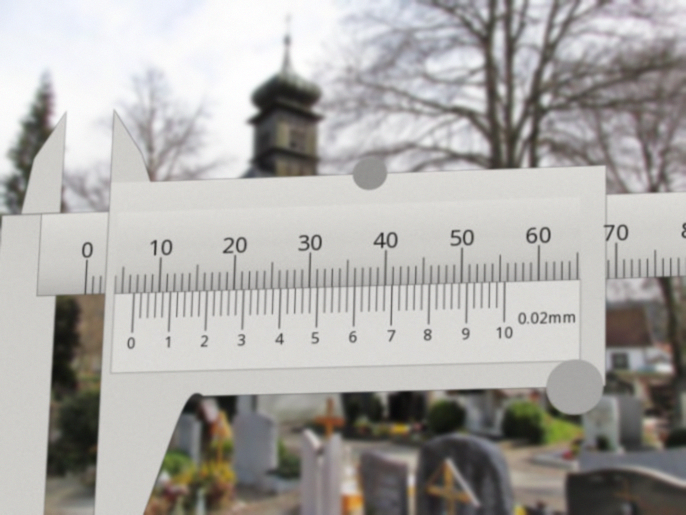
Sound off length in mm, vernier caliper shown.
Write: 6.6 mm
